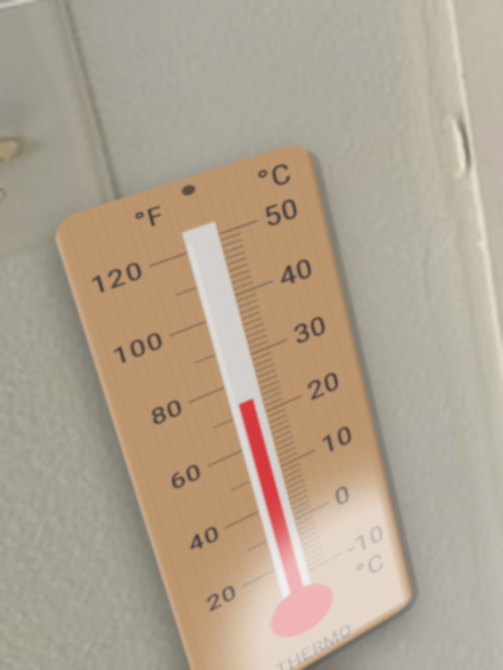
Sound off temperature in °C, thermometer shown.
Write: 23 °C
